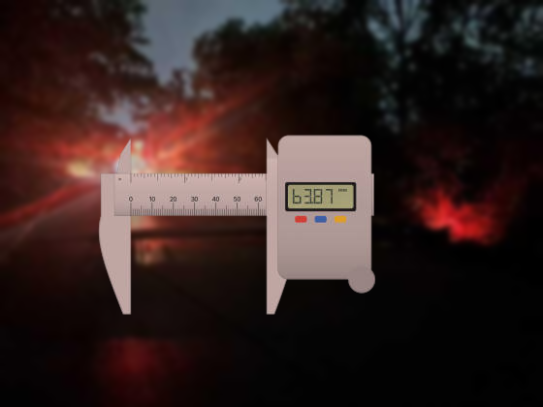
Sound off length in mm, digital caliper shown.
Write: 63.87 mm
